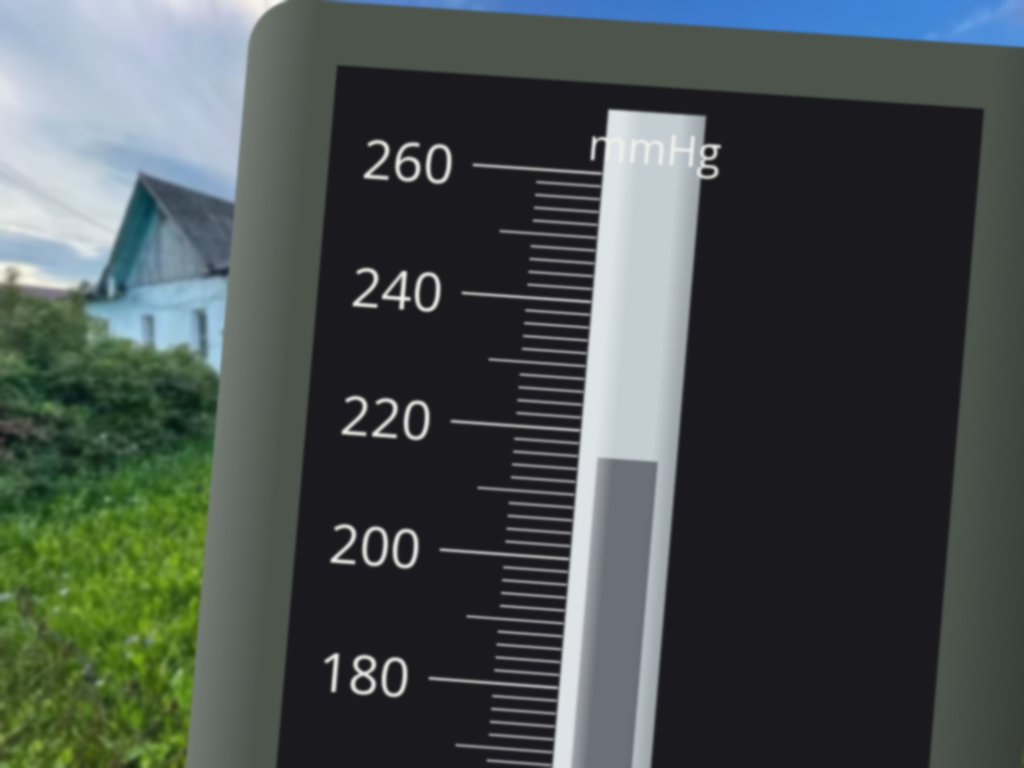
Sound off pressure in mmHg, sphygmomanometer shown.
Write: 216 mmHg
